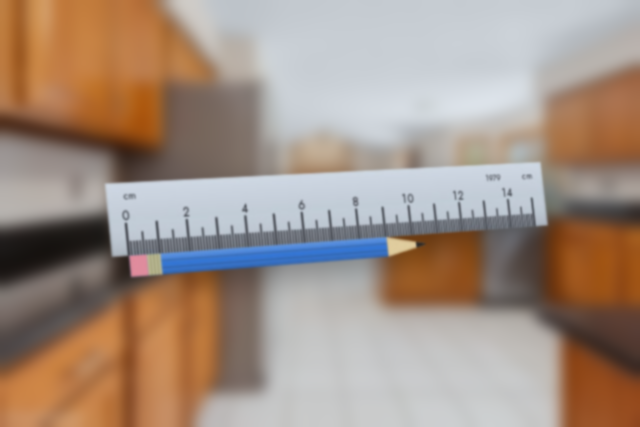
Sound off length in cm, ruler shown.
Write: 10.5 cm
